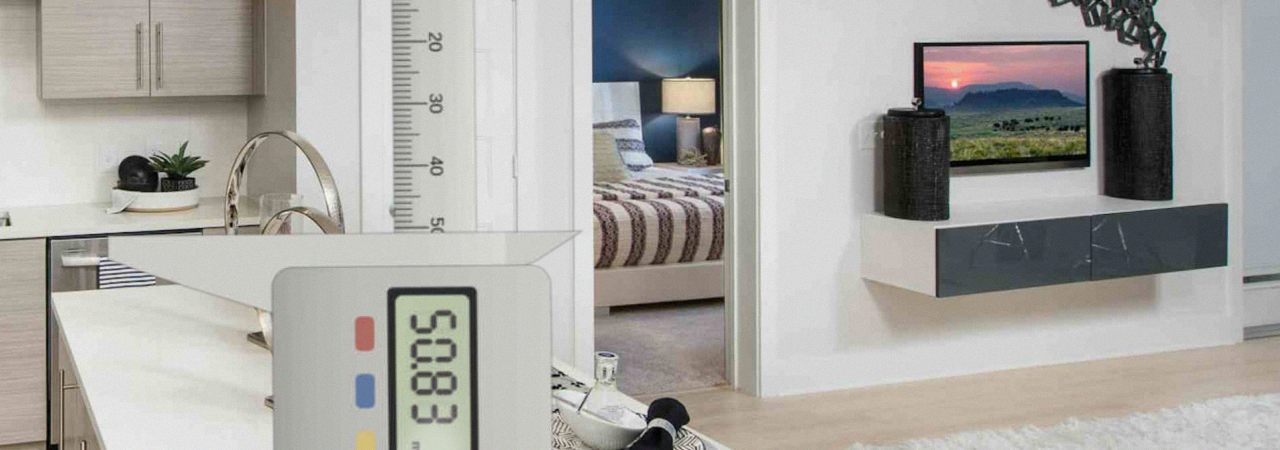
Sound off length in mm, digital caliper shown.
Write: 50.83 mm
